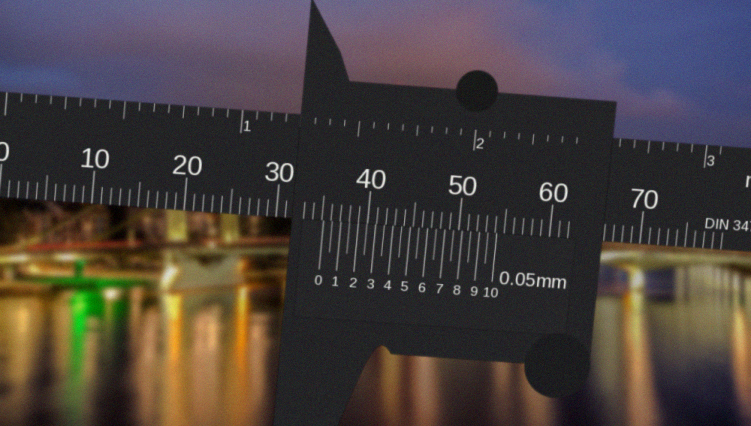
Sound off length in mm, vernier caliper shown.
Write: 35.2 mm
